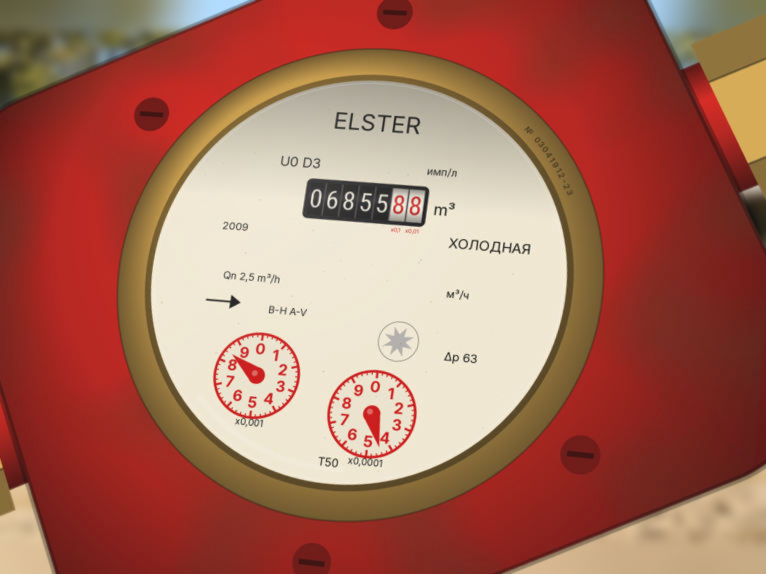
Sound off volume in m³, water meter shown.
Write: 6855.8884 m³
